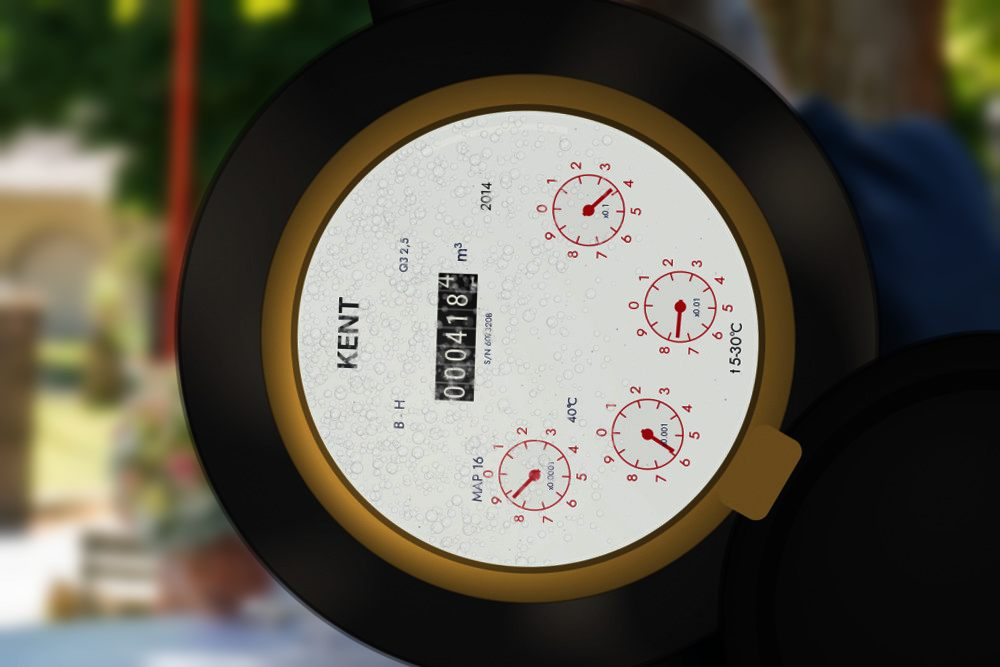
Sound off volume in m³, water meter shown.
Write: 4184.3758 m³
